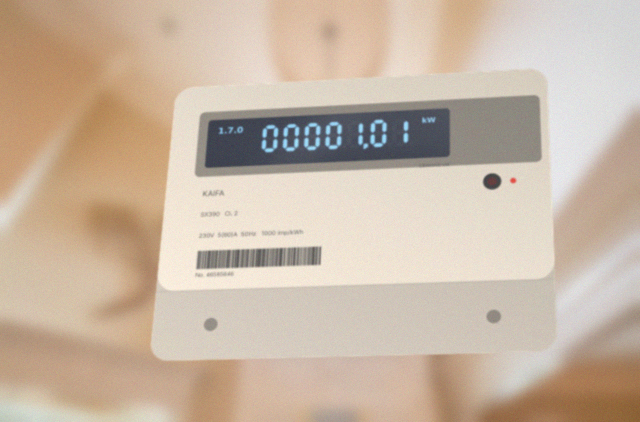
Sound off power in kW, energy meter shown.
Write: 1.01 kW
